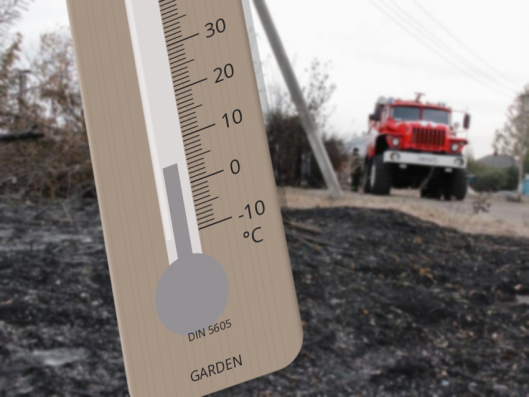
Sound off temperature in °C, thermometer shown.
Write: 5 °C
